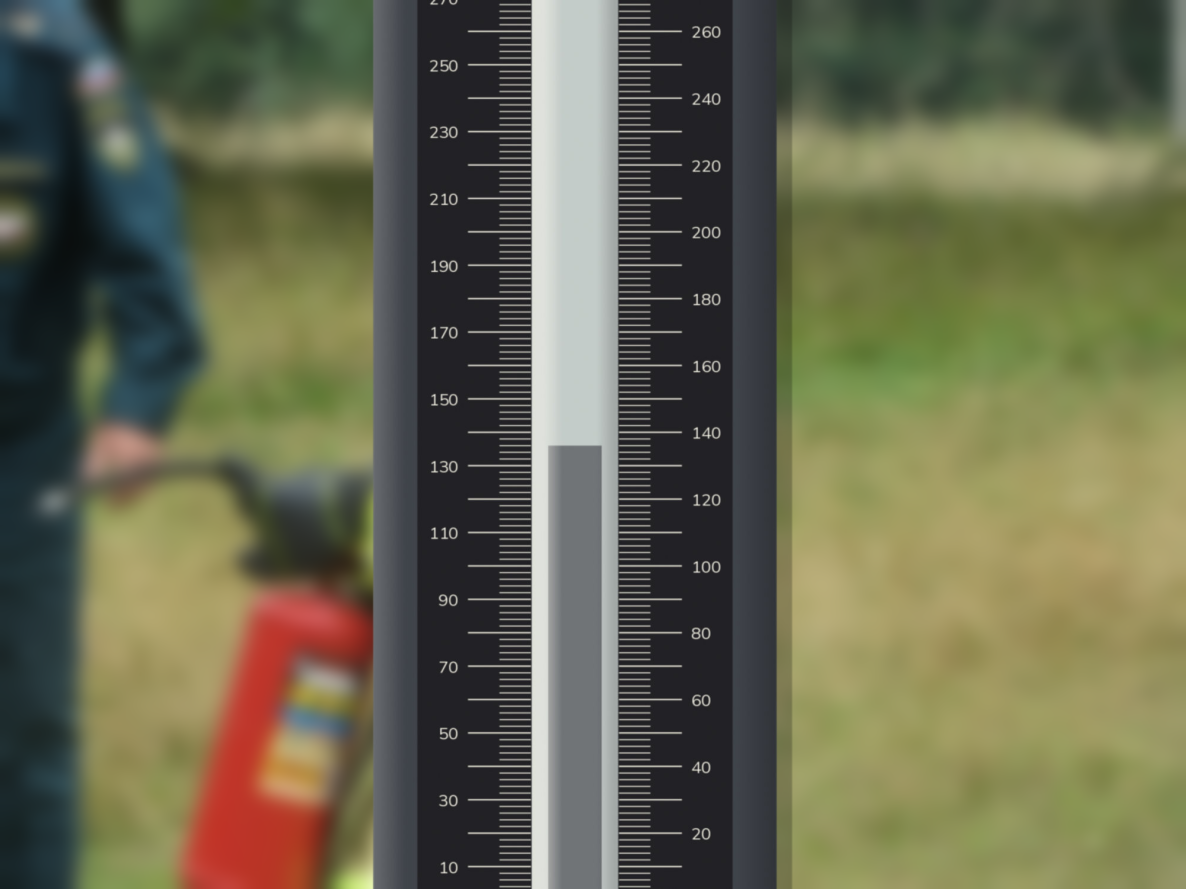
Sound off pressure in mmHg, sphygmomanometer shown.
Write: 136 mmHg
